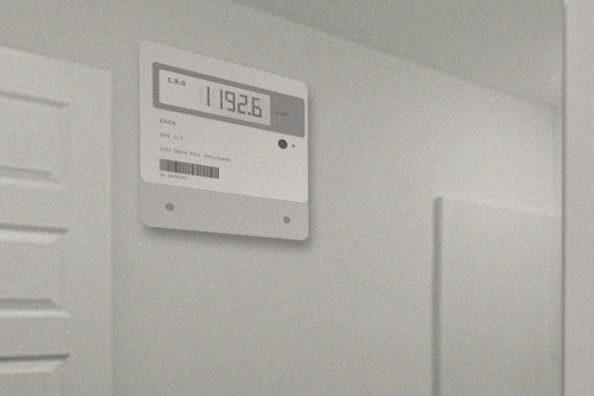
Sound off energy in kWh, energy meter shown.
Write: 1192.6 kWh
